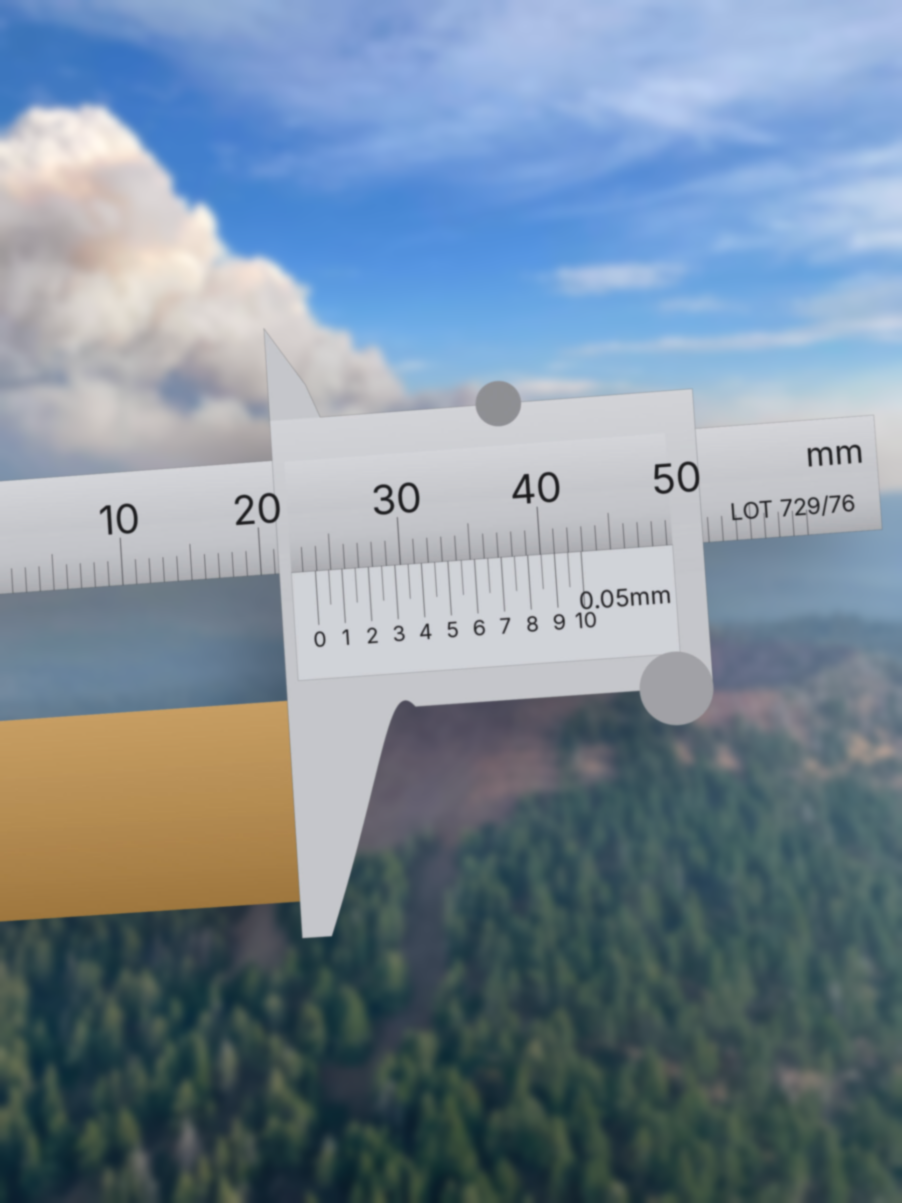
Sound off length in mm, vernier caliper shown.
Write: 23.9 mm
